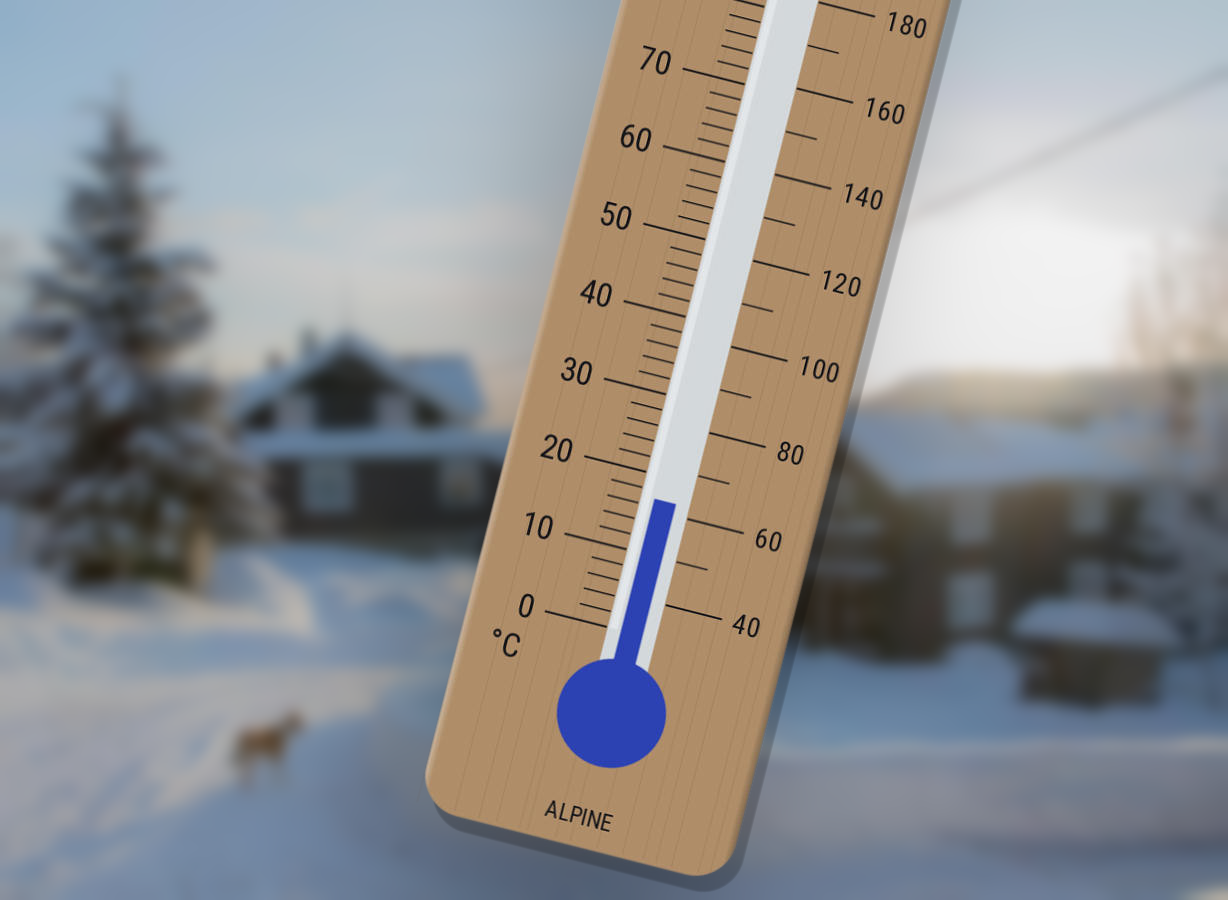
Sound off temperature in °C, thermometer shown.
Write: 17 °C
